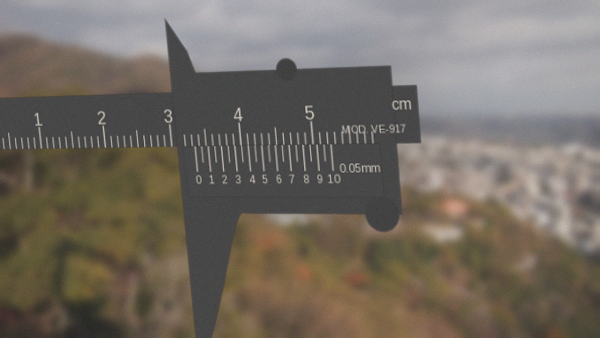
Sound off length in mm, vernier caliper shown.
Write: 33.4 mm
